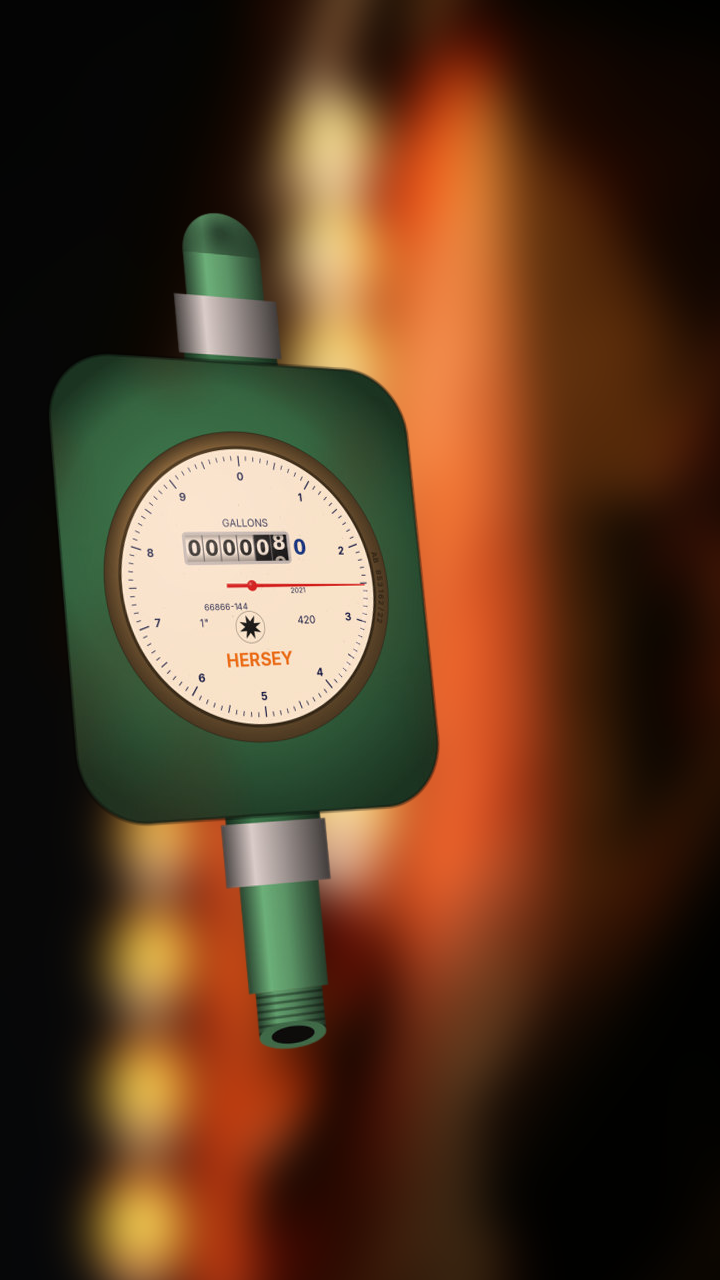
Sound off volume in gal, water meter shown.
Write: 82.5 gal
